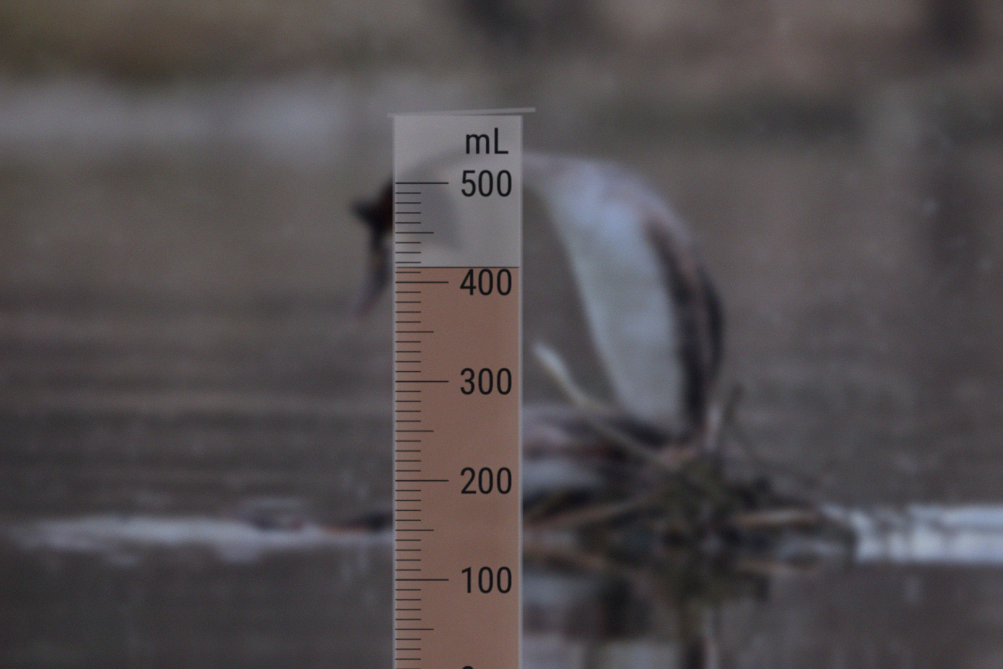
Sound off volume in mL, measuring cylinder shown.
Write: 415 mL
